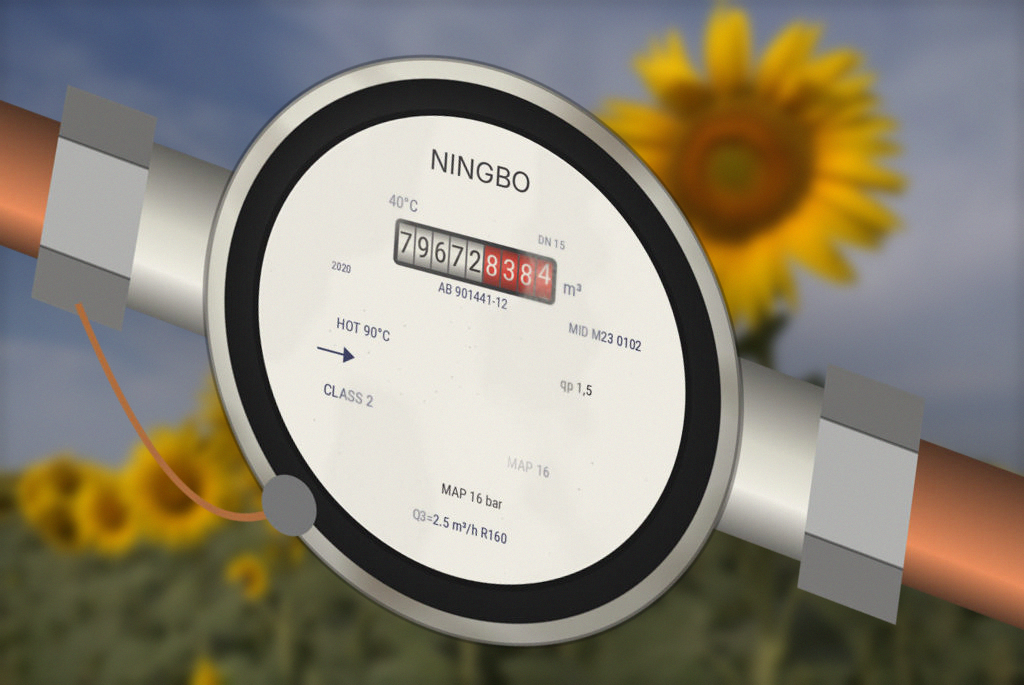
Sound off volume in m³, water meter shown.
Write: 79672.8384 m³
